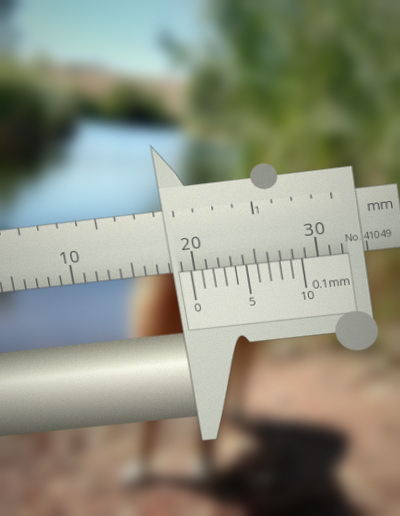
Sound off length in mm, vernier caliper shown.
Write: 19.7 mm
